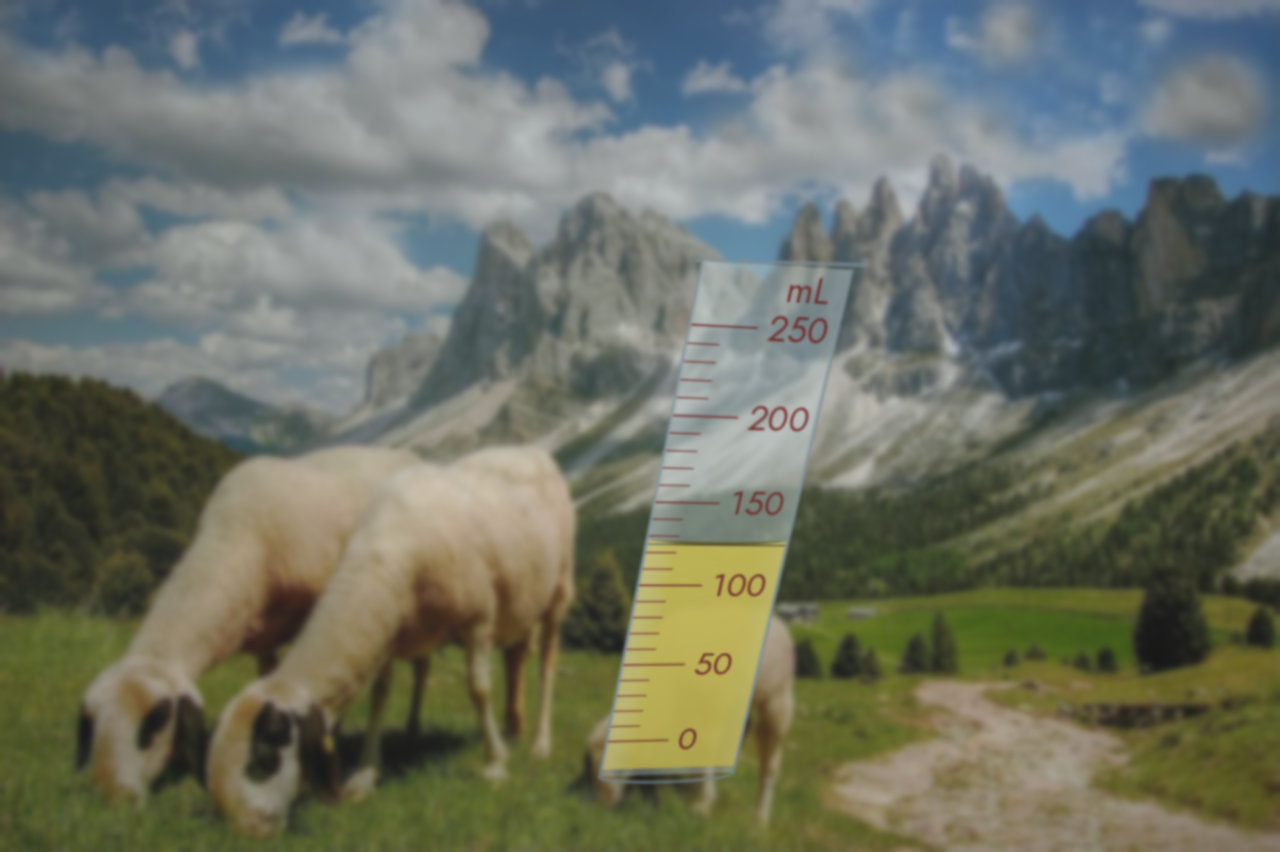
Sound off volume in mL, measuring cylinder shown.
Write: 125 mL
